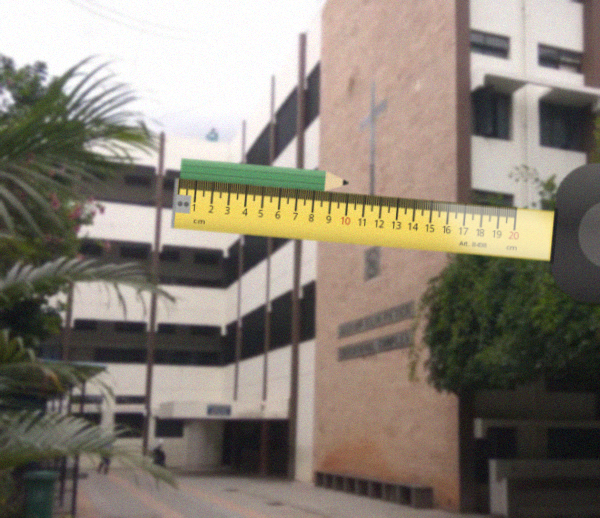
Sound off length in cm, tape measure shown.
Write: 10 cm
